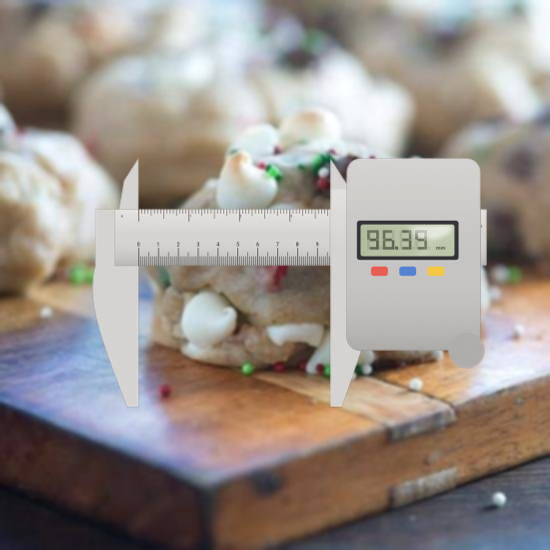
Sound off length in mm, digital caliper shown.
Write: 96.39 mm
